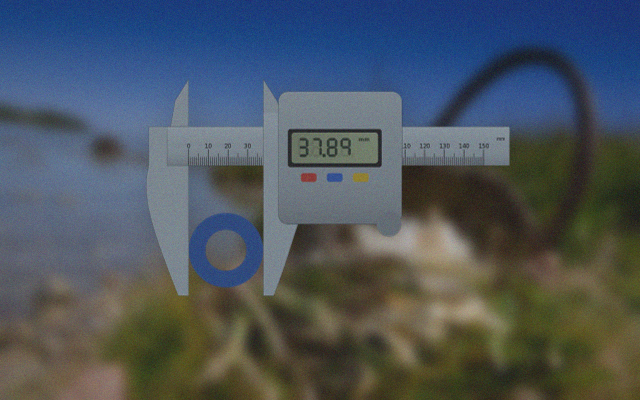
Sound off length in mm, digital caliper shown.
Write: 37.89 mm
